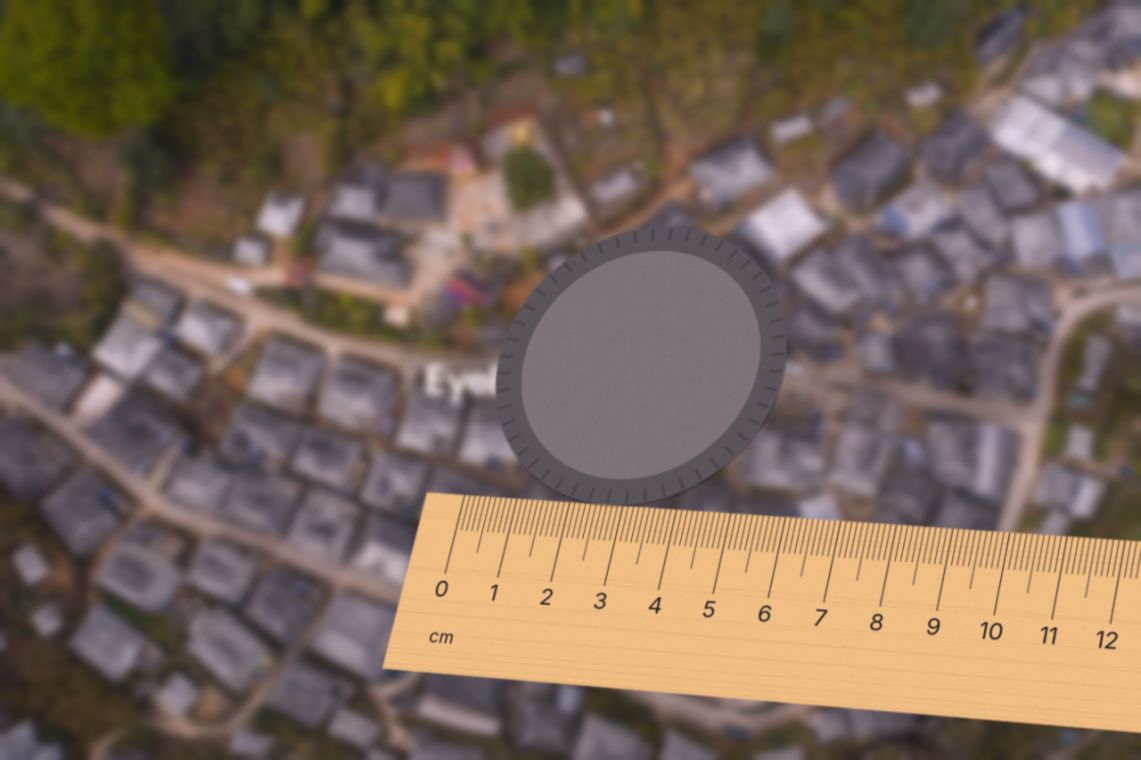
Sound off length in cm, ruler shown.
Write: 5.4 cm
